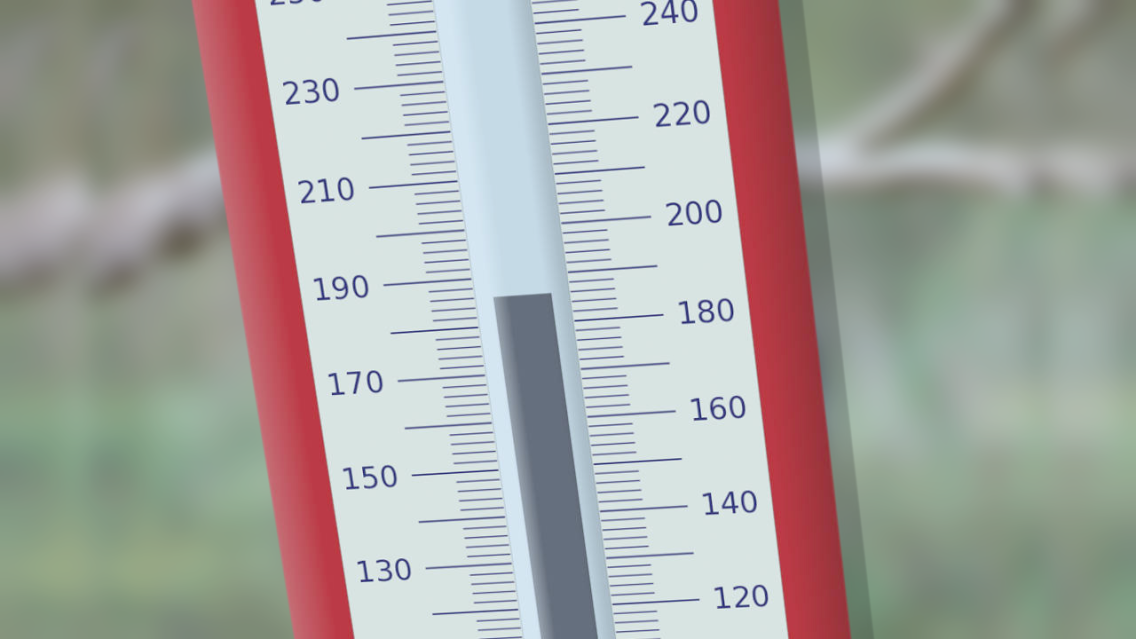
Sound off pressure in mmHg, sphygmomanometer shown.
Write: 186 mmHg
